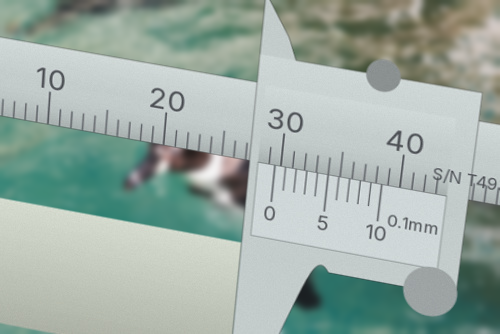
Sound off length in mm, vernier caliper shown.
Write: 29.5 mm
